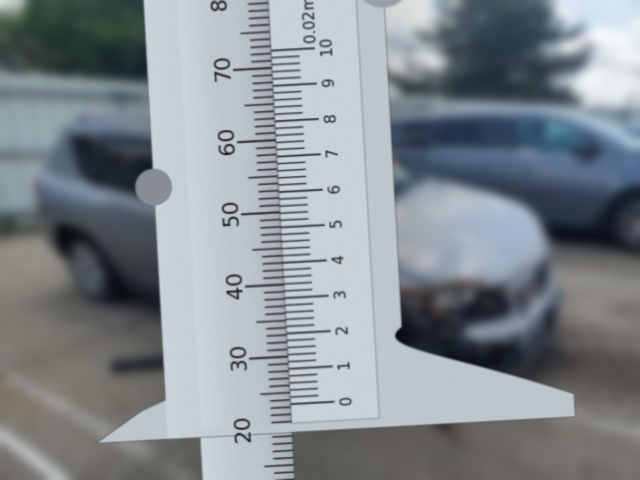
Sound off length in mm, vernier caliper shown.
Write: 23.4 mm
